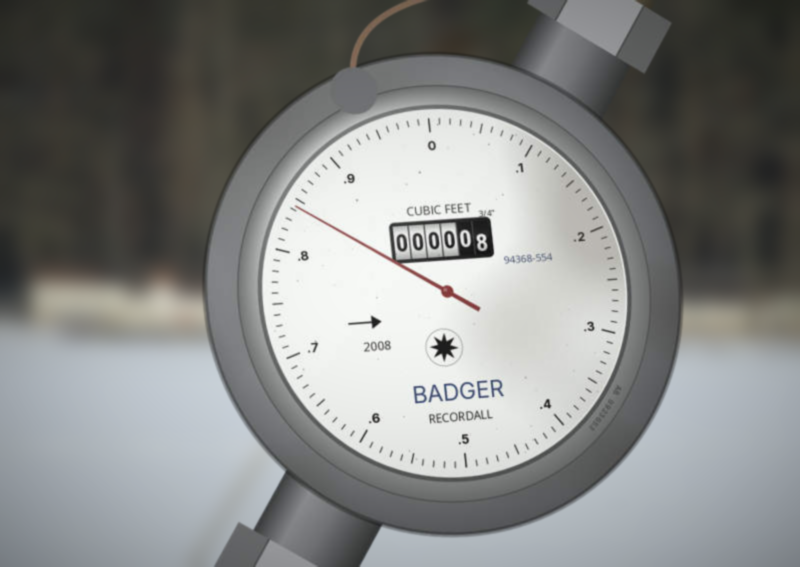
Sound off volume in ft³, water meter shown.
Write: 7.84 ft³
